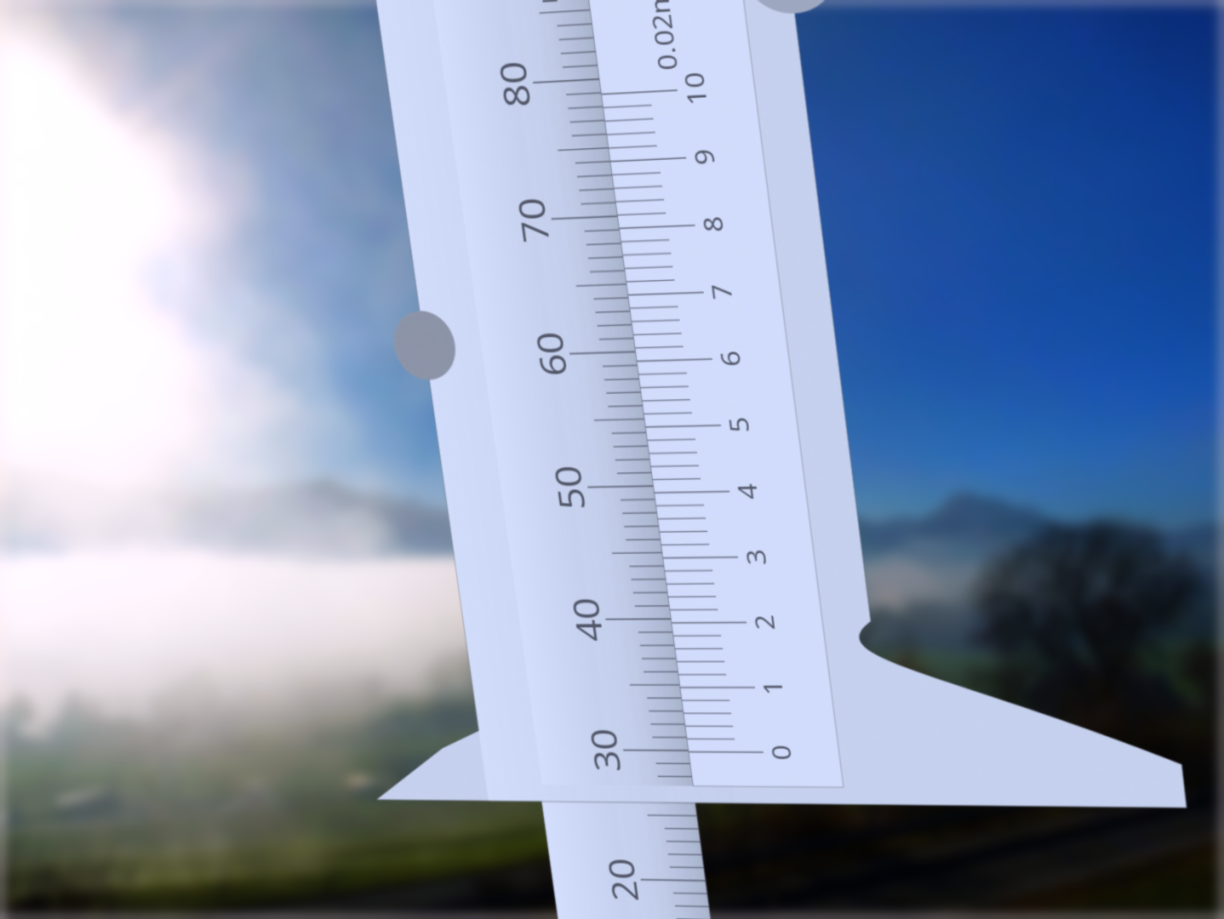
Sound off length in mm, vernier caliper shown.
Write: 29.9 mm
